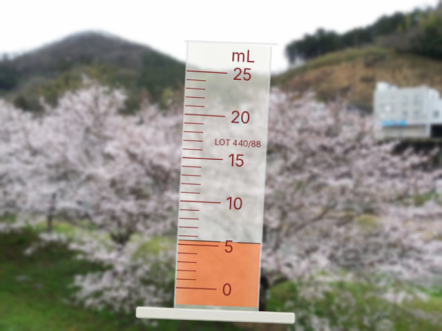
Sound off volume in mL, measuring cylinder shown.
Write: 5.5 mL
